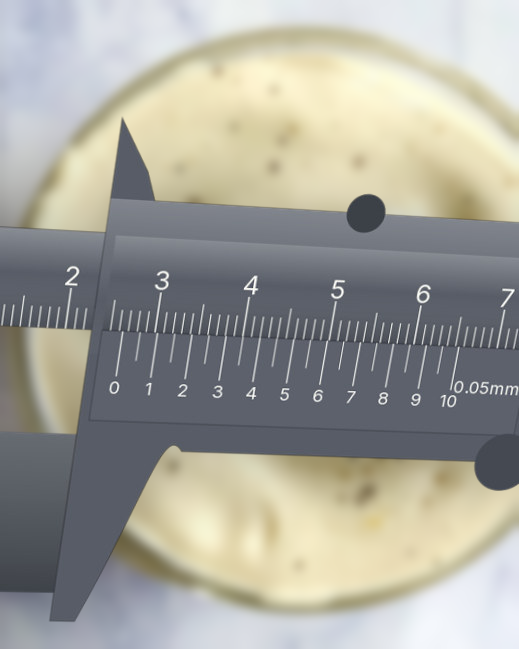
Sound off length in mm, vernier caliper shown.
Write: 26.4 mm
